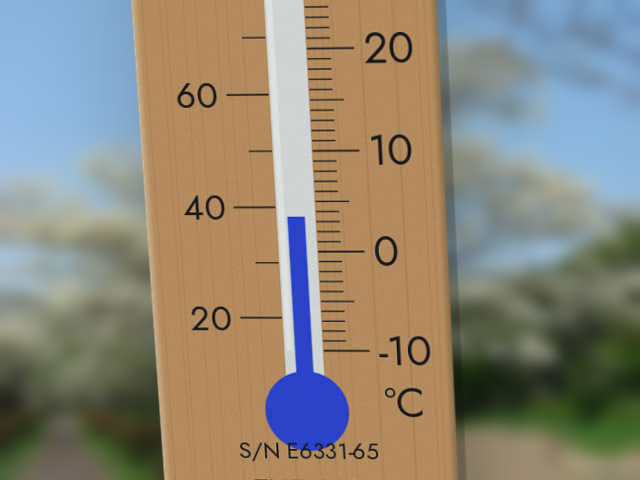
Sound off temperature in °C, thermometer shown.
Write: 3.5 °C
